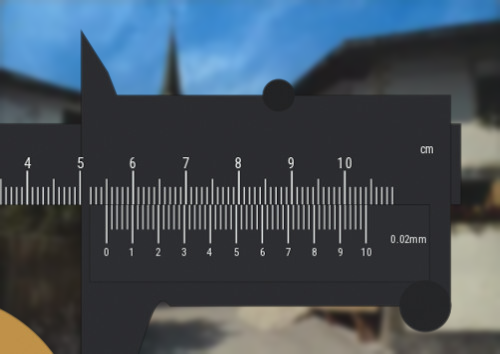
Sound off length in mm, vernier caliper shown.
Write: 55.0 mm
